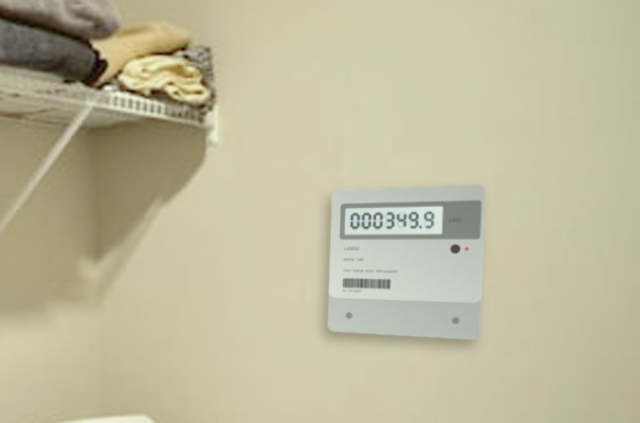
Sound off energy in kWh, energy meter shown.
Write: 349.9 kWh
